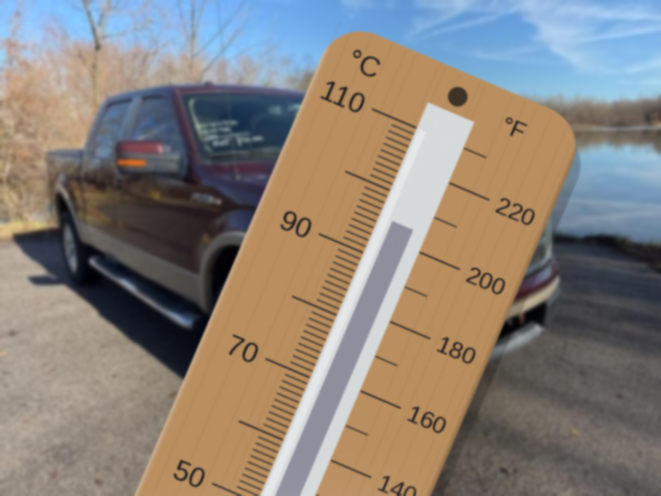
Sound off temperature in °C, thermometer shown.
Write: 96 °C
